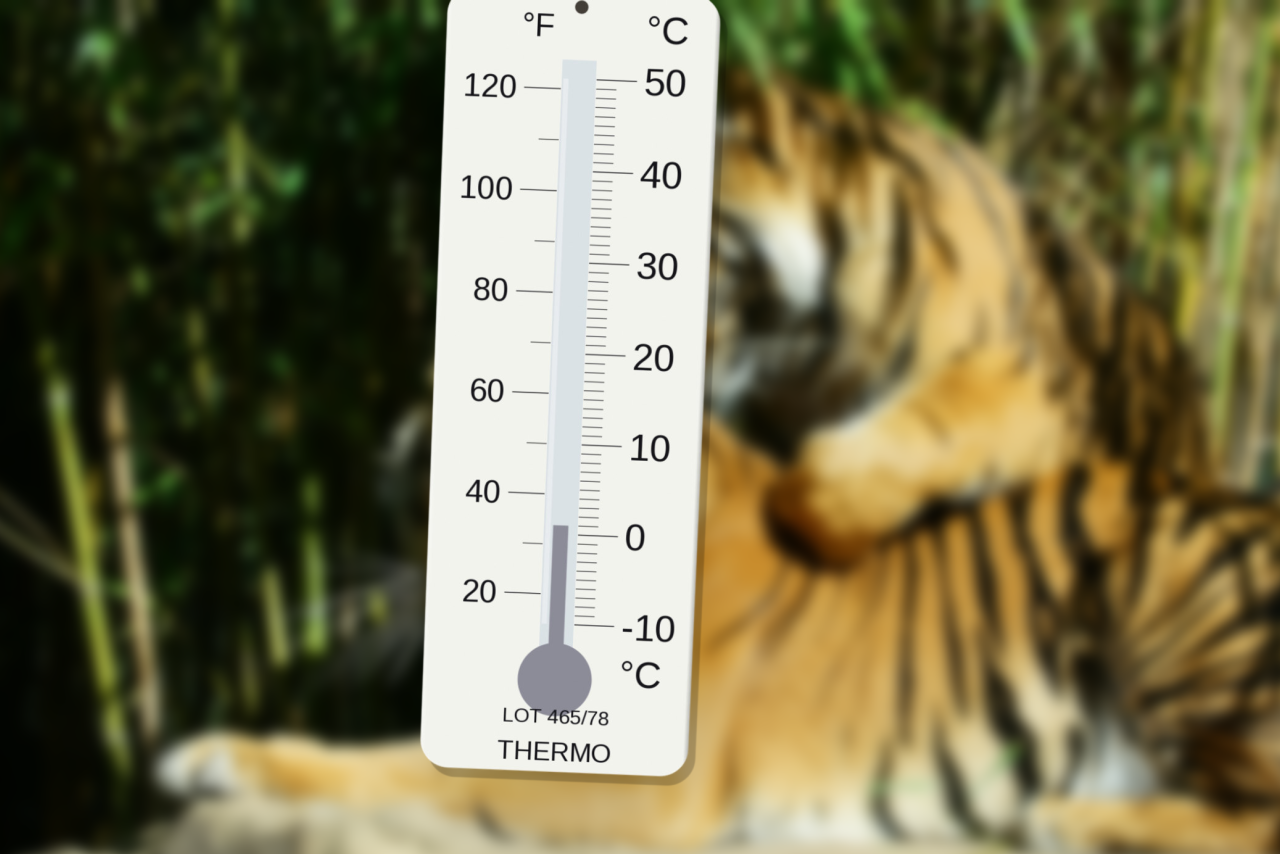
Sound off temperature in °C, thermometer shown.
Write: 1 °C
